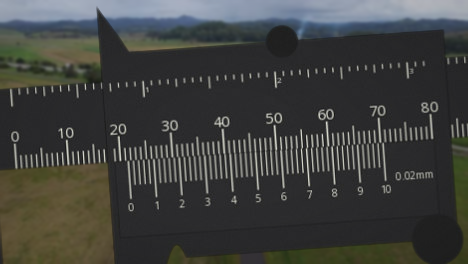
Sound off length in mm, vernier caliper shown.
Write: 21.5 mm
